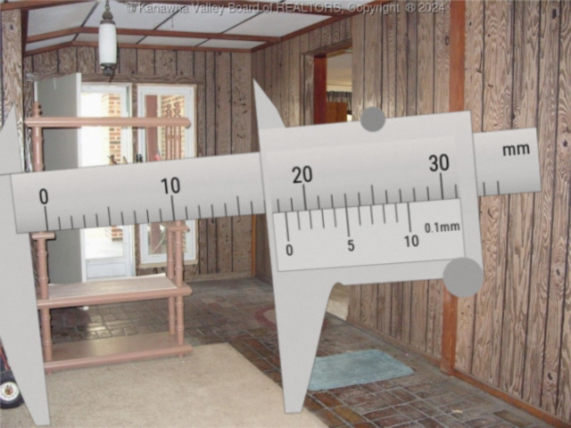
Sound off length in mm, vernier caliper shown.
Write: 18.5 mm
